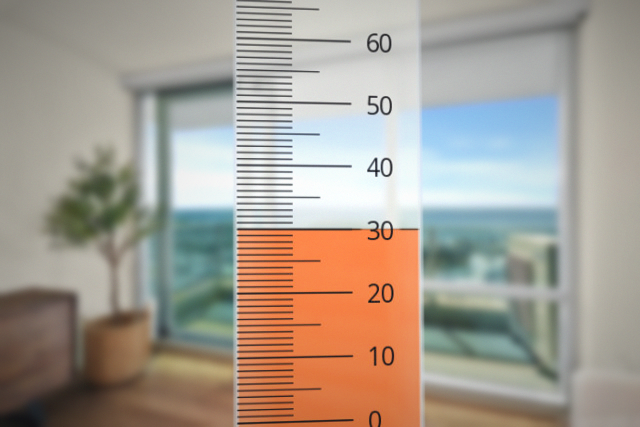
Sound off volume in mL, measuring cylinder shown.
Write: 30 mL
